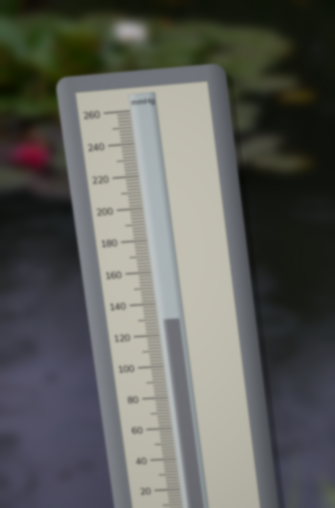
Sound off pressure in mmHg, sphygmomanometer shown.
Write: 130 mmHg
